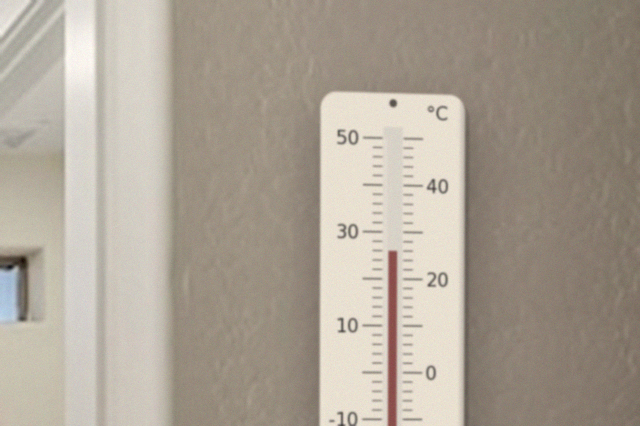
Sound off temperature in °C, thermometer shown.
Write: 26 °C
